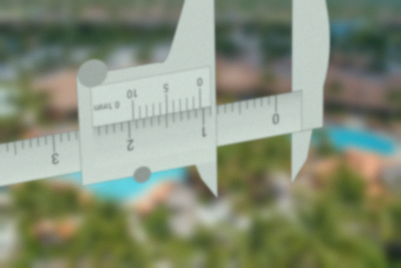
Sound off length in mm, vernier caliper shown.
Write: 10.4 mm
